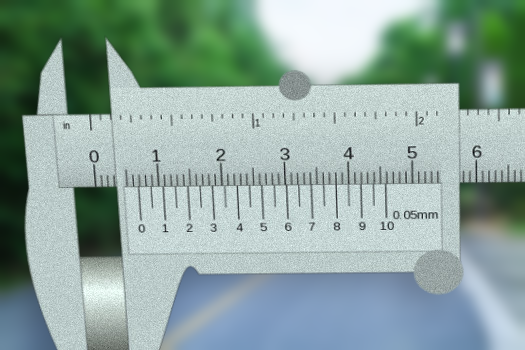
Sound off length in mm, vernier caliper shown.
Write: 6.8 mm
